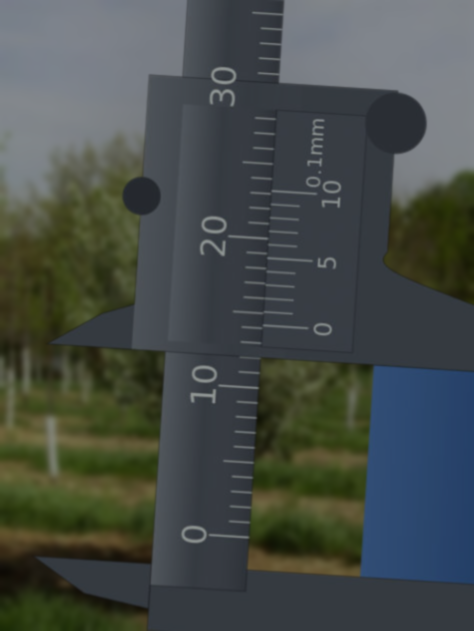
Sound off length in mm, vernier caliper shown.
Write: 14.2 mm
